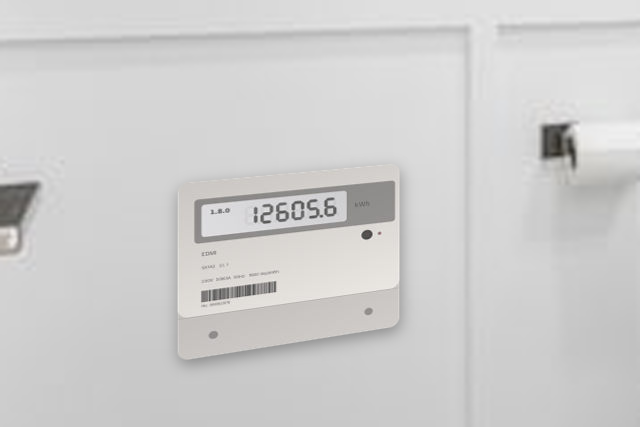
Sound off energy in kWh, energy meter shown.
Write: 12605.6 kWh
